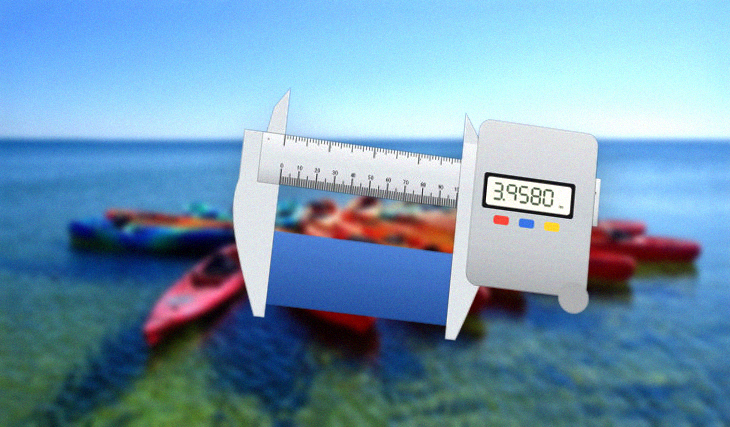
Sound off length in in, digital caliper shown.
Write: 3.9580 in
